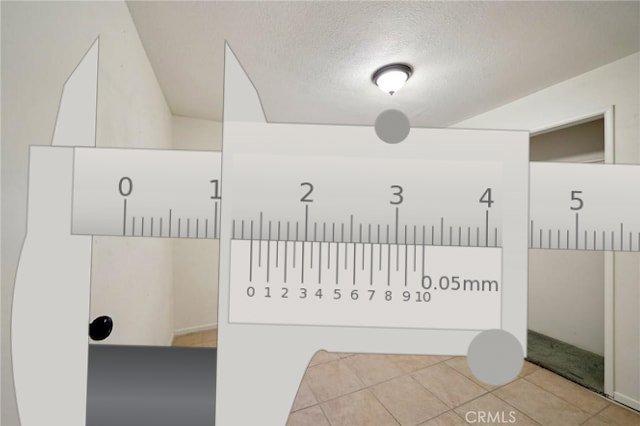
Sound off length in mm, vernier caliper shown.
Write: 14.0 mm
